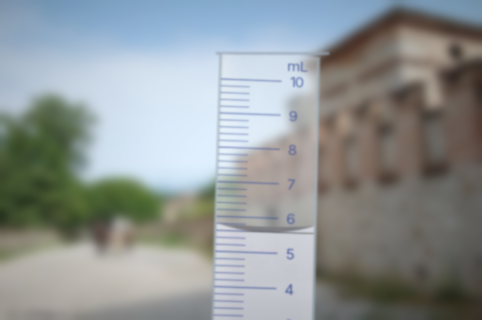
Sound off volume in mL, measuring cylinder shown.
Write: 5.6 mL
